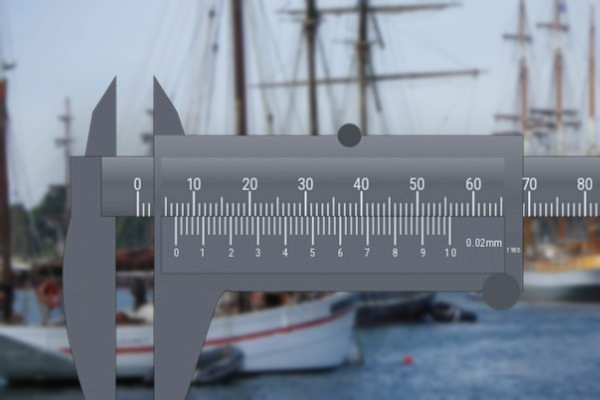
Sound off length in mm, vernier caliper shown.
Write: 6.8 mm
